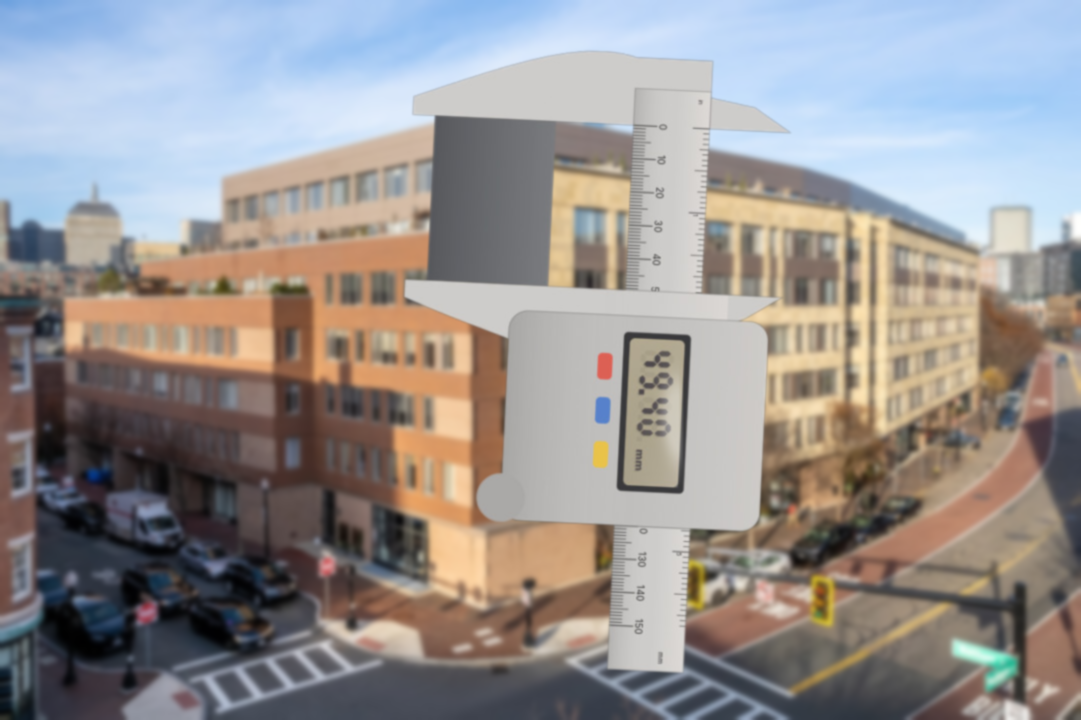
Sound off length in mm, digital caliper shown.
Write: 49.40 mm
